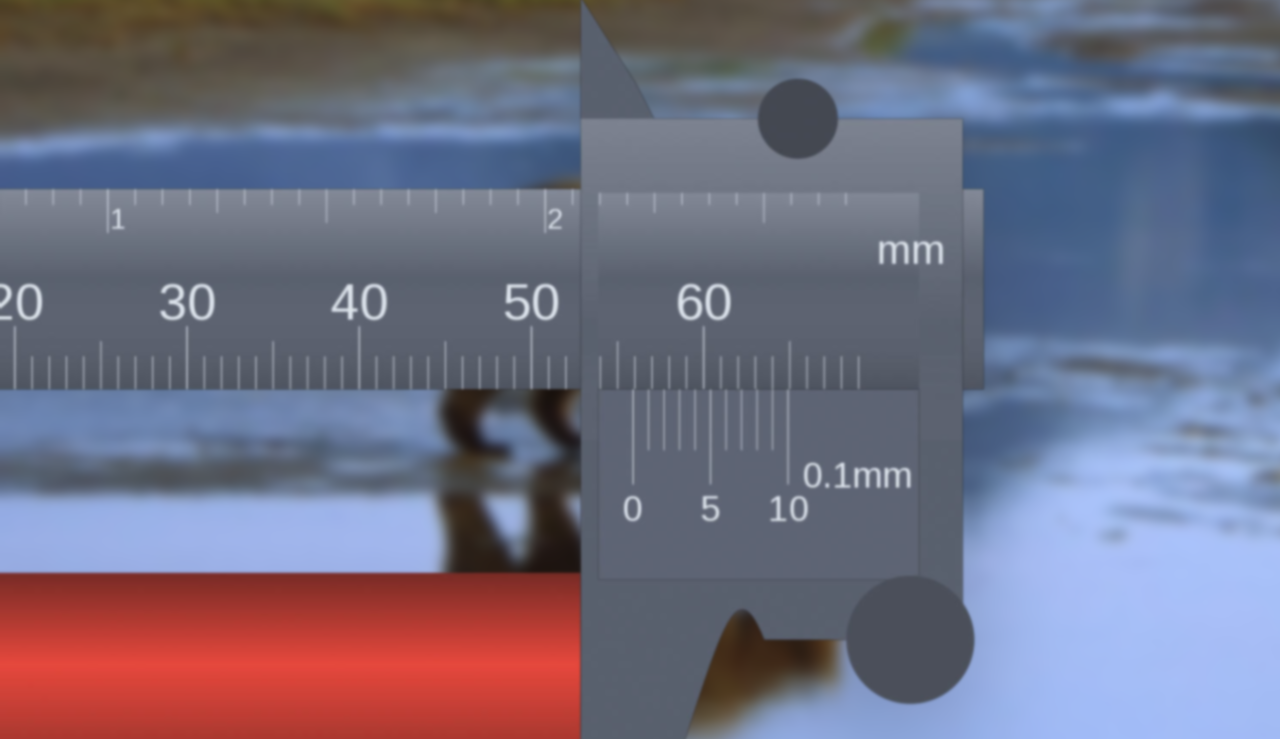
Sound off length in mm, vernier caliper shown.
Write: 55.9 mm
